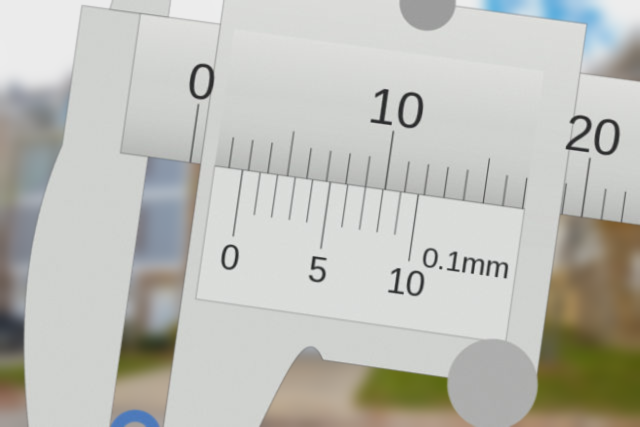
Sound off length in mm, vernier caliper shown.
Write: 2.7 mm
